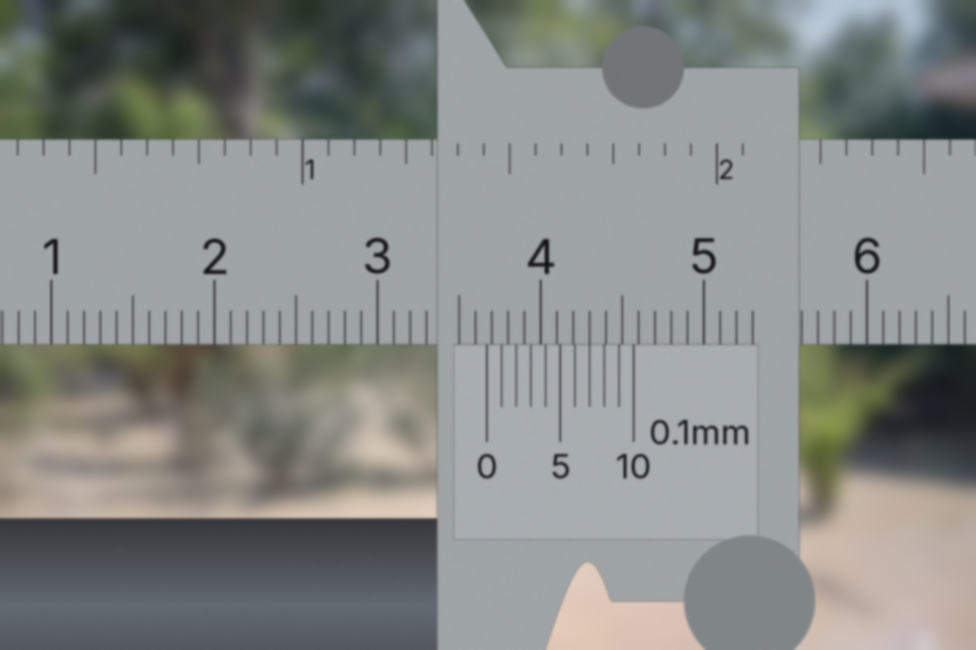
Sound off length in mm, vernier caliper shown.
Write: 36.7 mm
